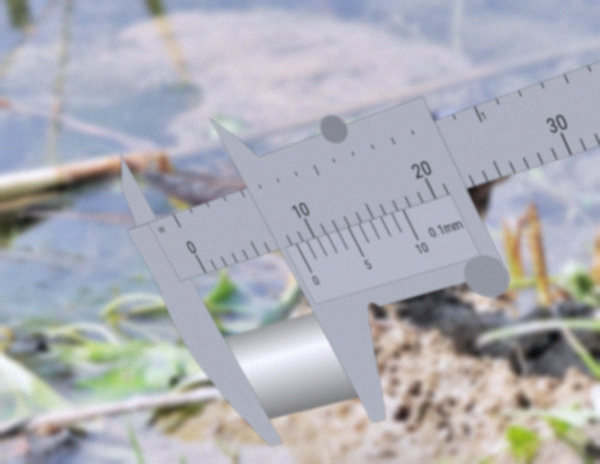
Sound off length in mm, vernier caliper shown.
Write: 8.4 mm
